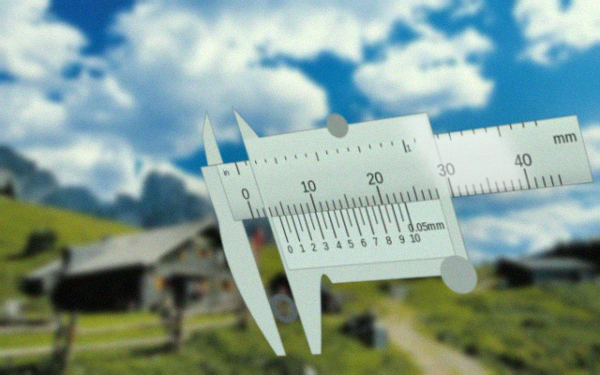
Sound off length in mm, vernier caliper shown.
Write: 4.2 mm
